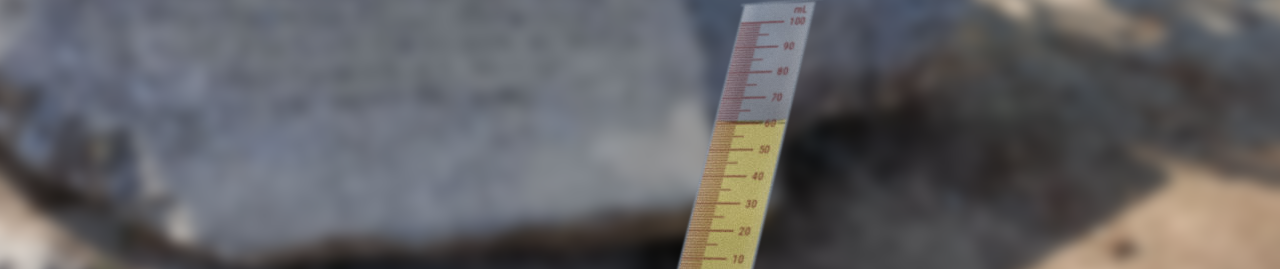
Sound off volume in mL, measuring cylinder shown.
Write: 60 mL
